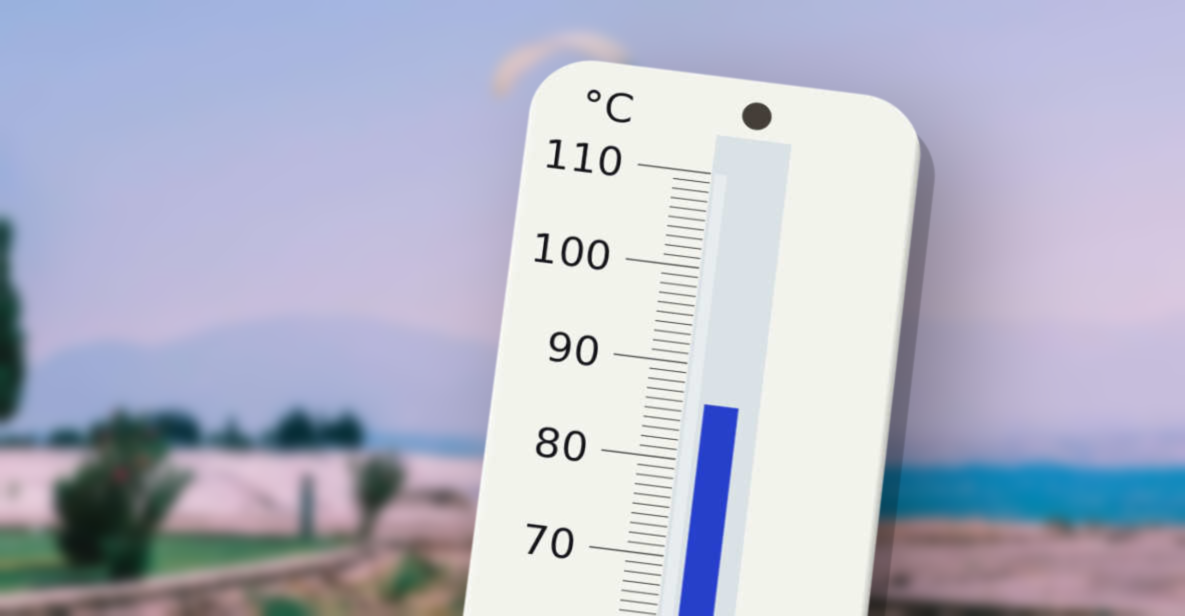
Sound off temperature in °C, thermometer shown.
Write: 86 °C
